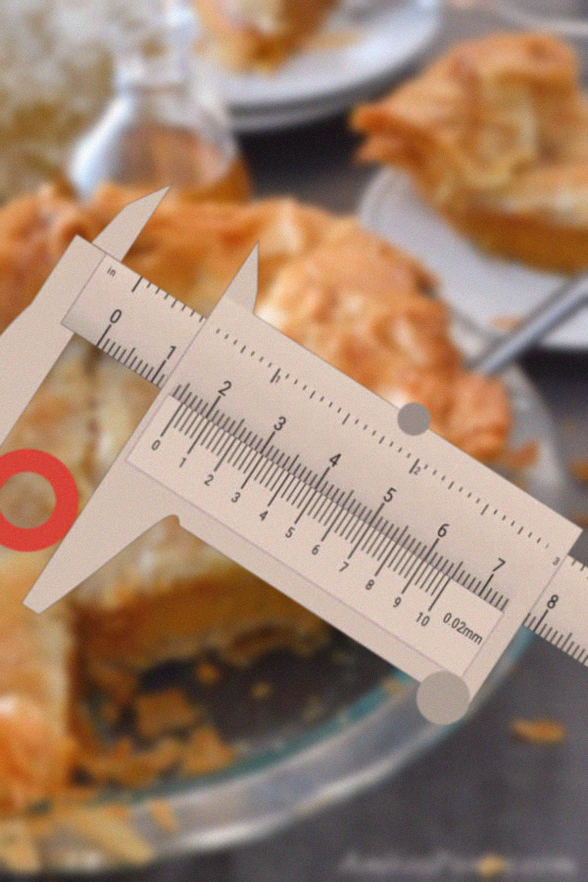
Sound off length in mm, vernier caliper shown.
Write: 15.8 mm
